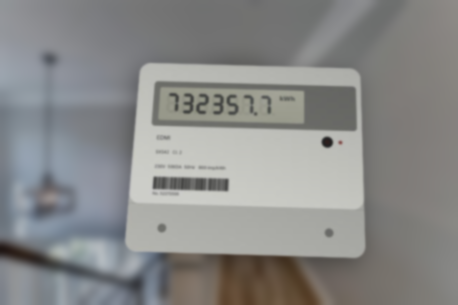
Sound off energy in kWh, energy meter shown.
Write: 732357.7 kWh
